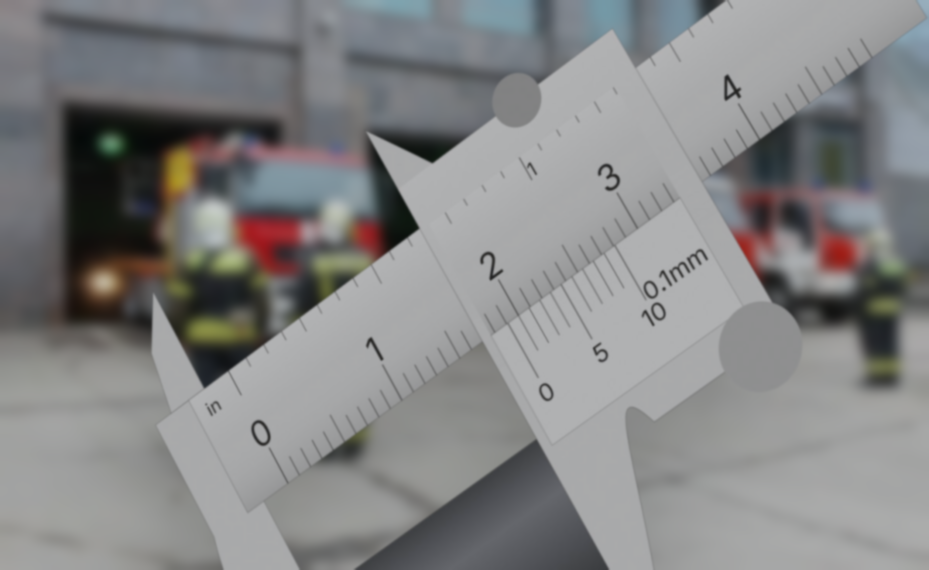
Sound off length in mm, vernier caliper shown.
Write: 19.1 mm
